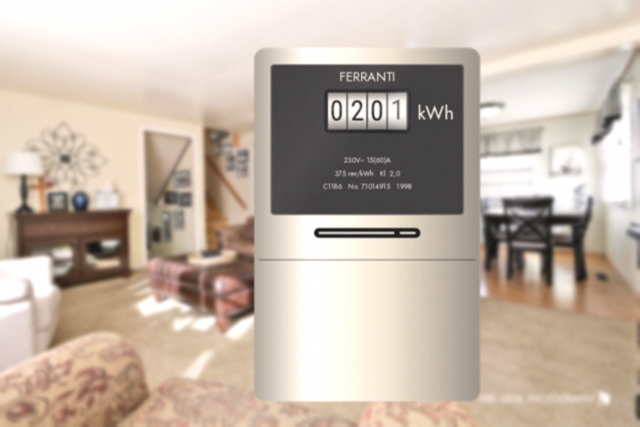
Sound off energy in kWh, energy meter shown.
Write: 201 kWh
